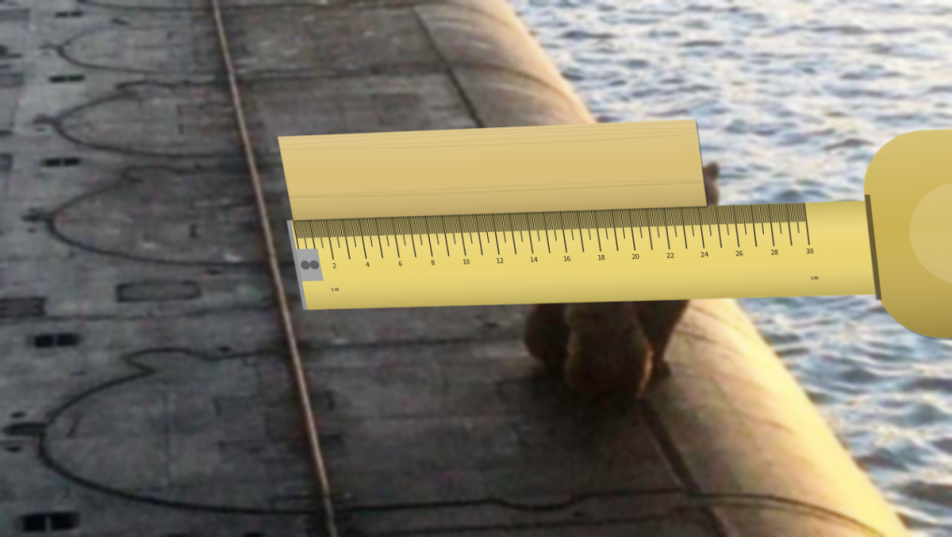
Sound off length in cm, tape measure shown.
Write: 24.5 cm
